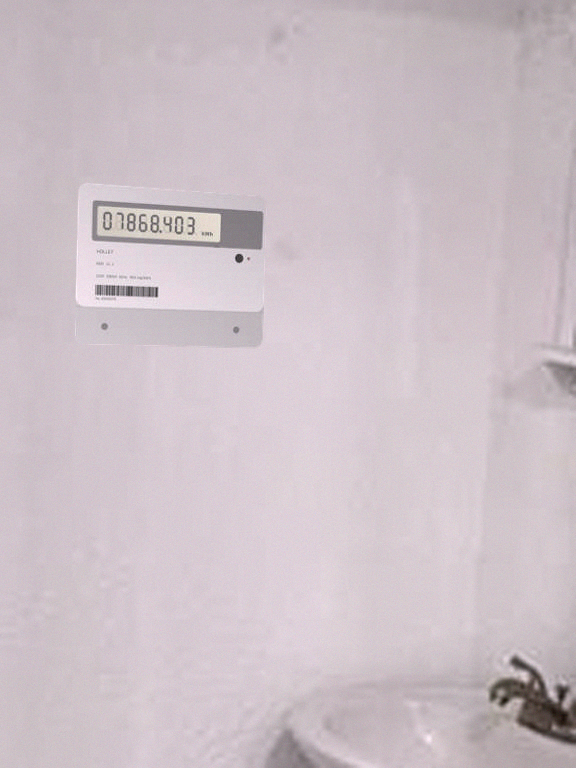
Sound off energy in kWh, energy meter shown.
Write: 7868.403 kWh
